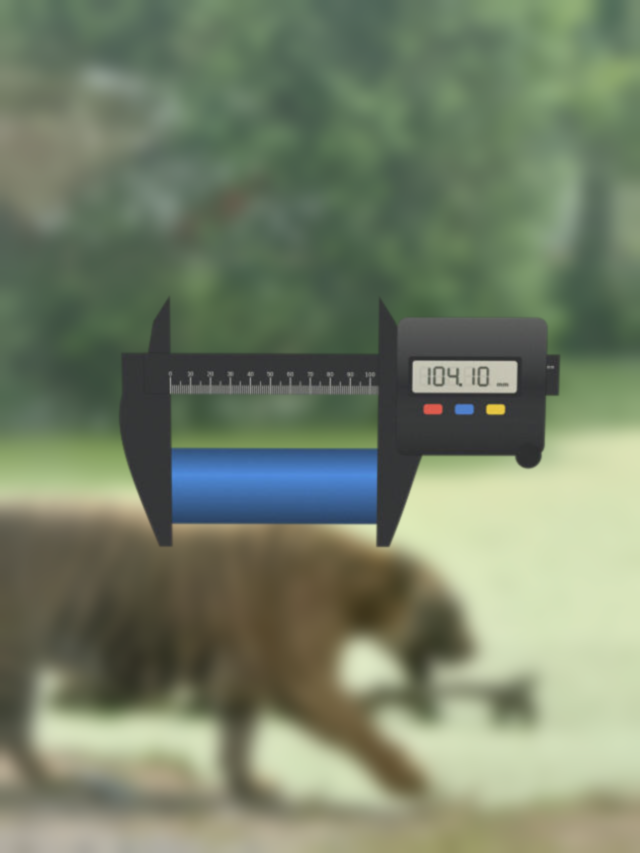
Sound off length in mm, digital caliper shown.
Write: 104.10 mm
